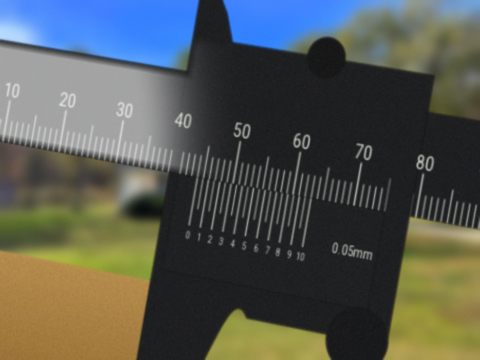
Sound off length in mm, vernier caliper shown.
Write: 44.0 mm
